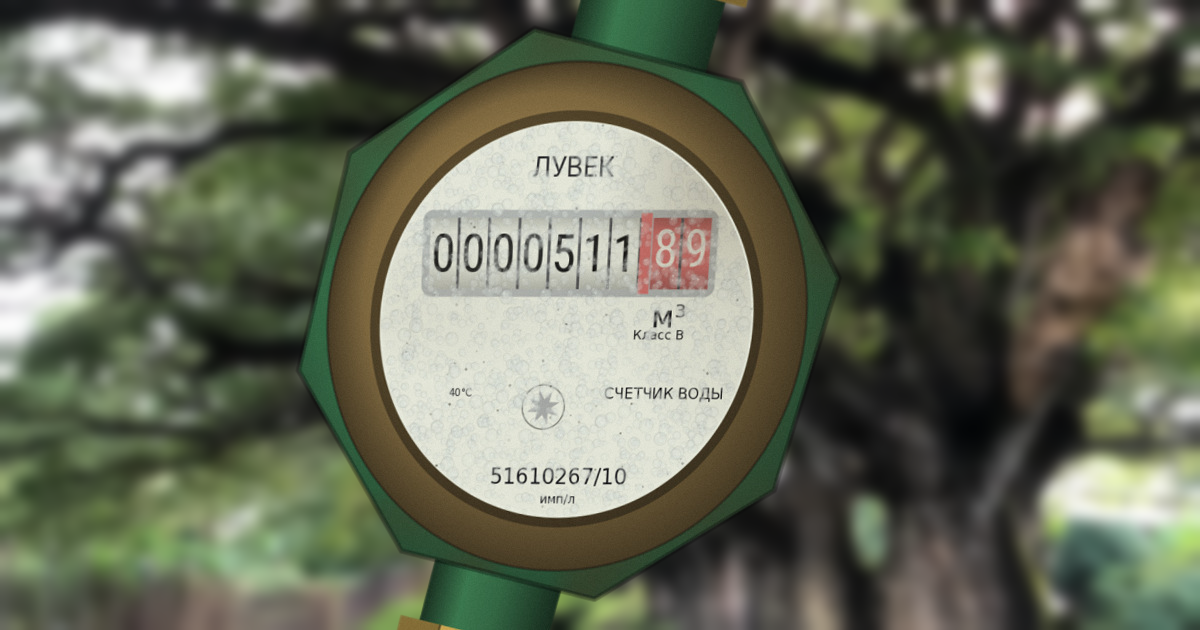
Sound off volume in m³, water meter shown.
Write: 511.89 m³
